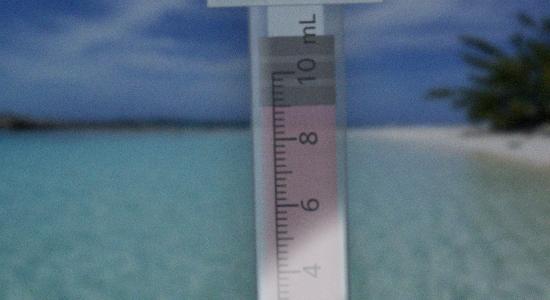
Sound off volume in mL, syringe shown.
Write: 9 mL
